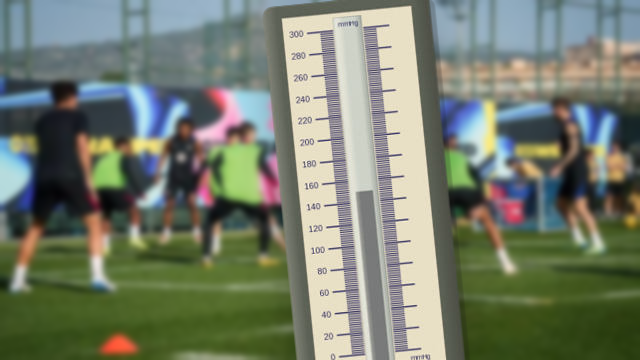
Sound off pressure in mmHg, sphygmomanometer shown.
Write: 150 mmHg
